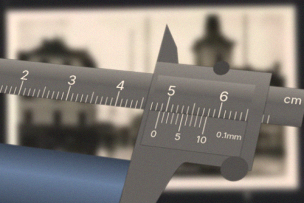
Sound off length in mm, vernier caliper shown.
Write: 48.8 mm
